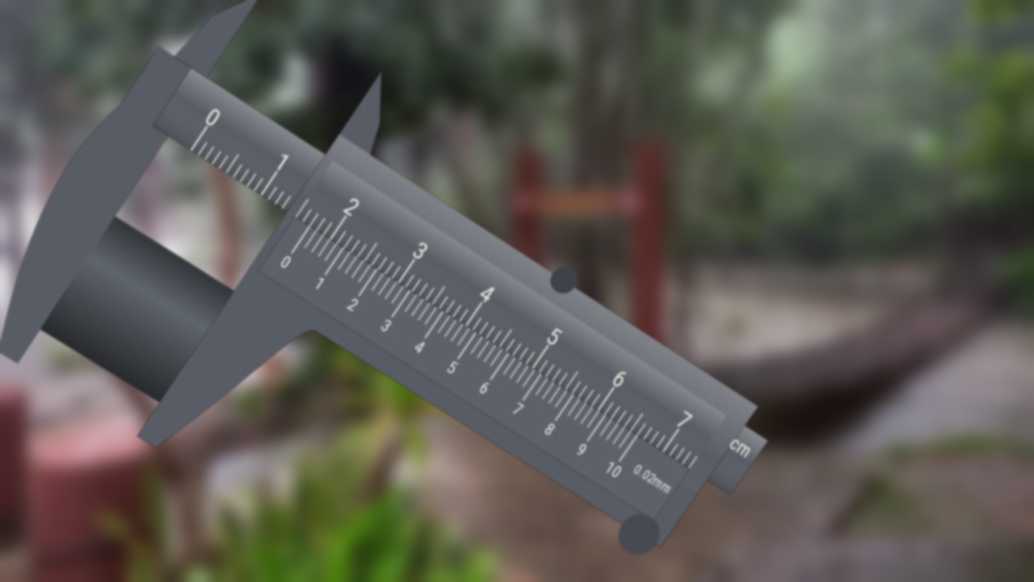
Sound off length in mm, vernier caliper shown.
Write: 17.0 mm
